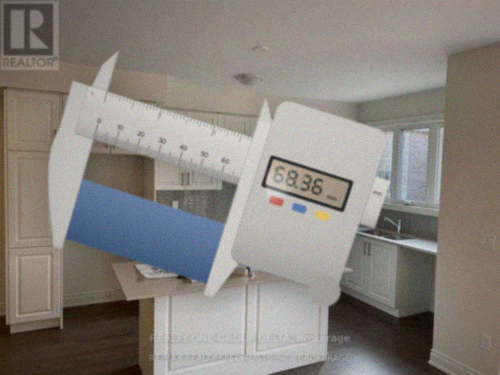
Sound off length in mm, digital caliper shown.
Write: 68.36 mm
